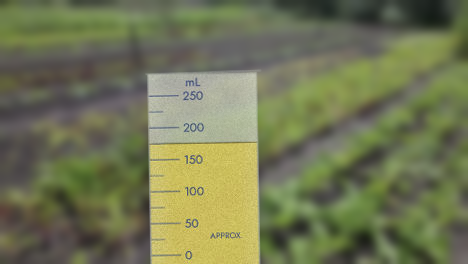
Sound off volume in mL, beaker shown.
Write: 175 mL
